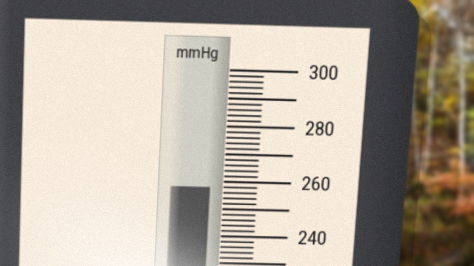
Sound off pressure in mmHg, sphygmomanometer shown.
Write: 258 mmHg
